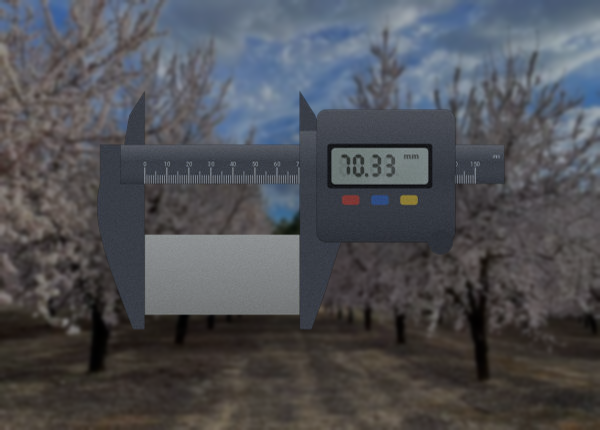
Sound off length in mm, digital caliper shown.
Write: 70.33 mm
